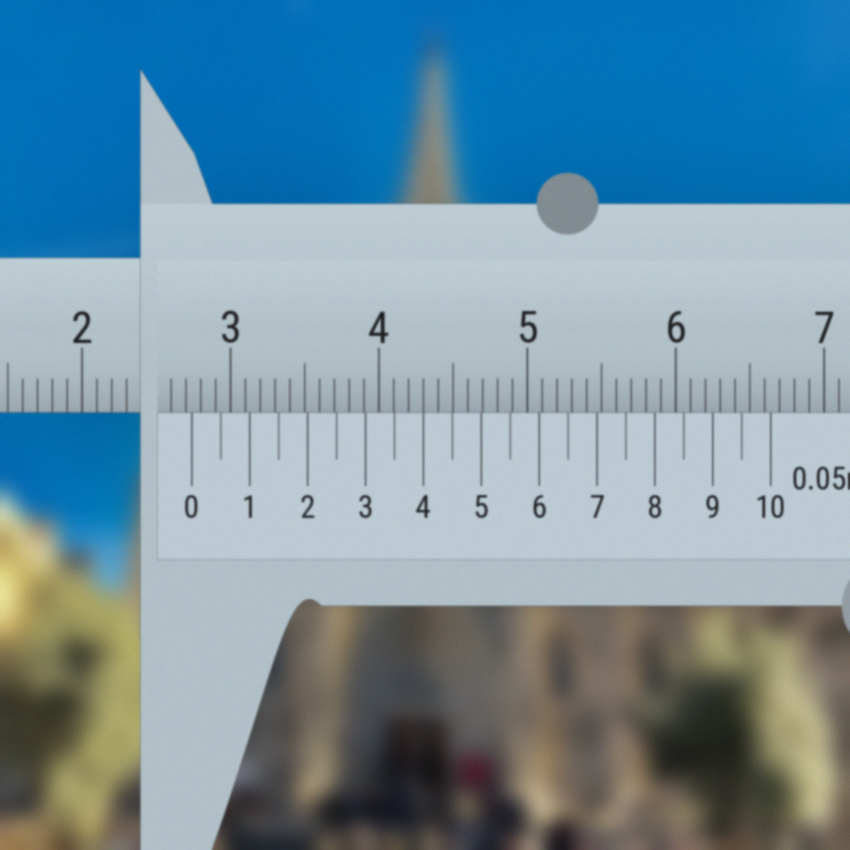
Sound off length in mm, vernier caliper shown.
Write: 27.4 mm
